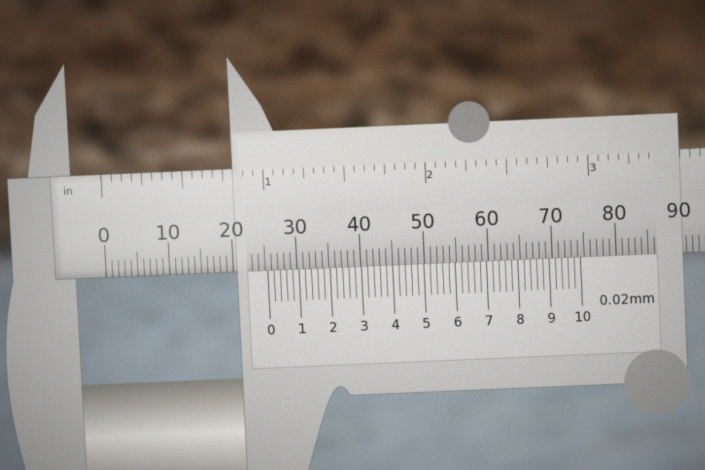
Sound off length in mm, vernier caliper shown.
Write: 25.4 mm
